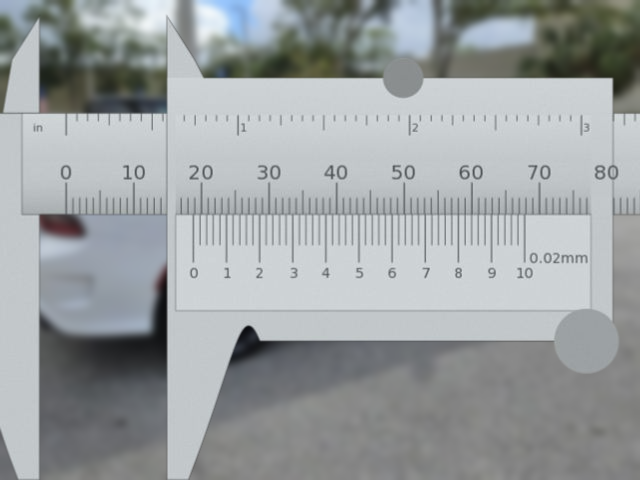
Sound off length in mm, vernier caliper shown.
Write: 18.8 mm
